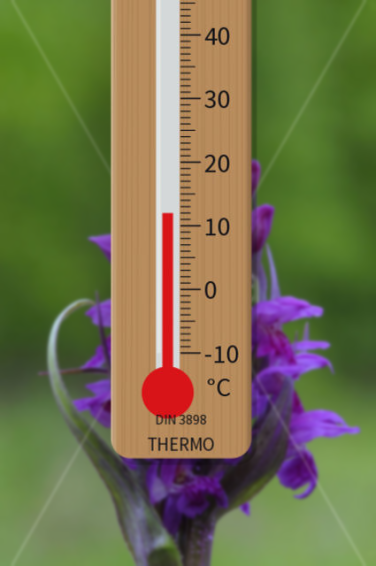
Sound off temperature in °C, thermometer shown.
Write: 12 °C
